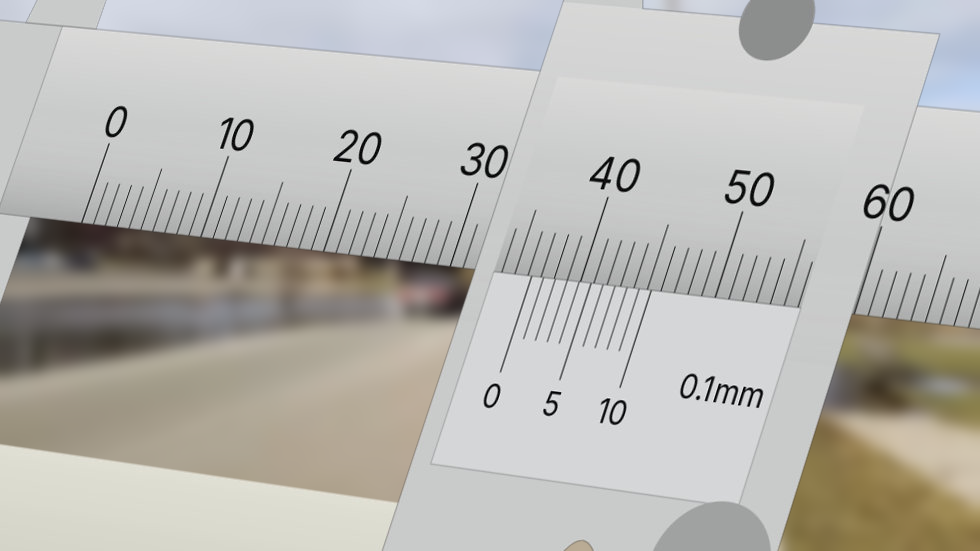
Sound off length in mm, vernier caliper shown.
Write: 36.3 mm
